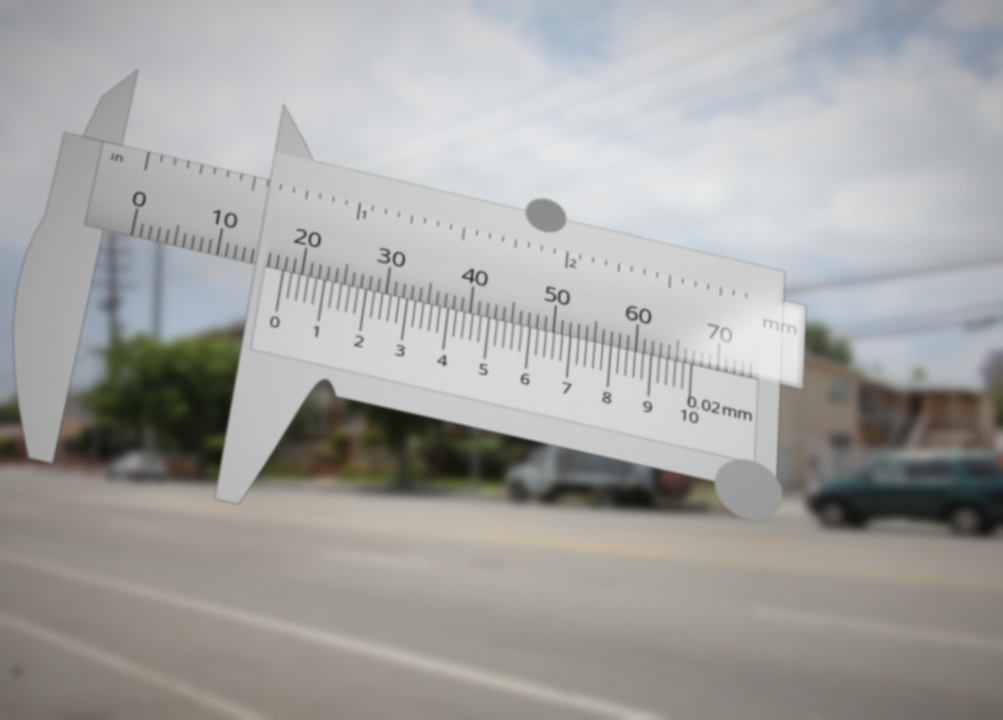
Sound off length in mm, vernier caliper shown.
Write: 17.8 mm
